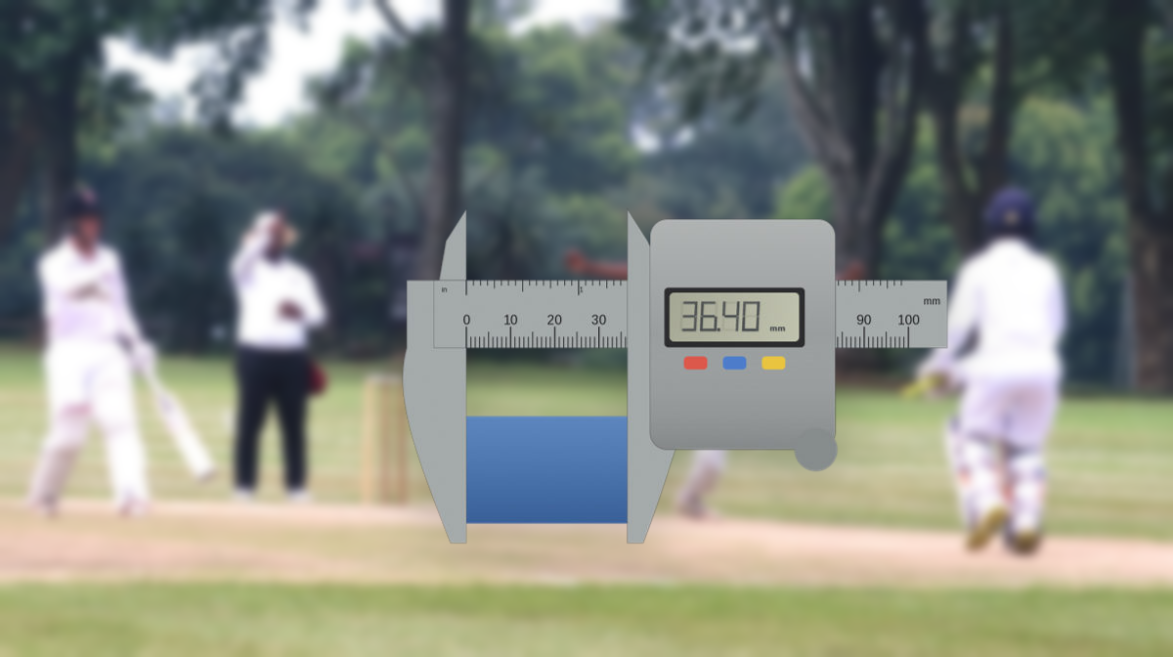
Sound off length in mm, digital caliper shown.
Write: 36.40 mm
